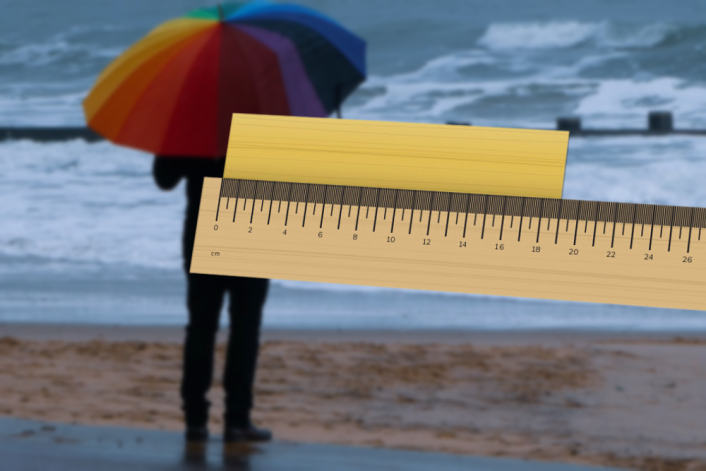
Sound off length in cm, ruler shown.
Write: 19 cm
